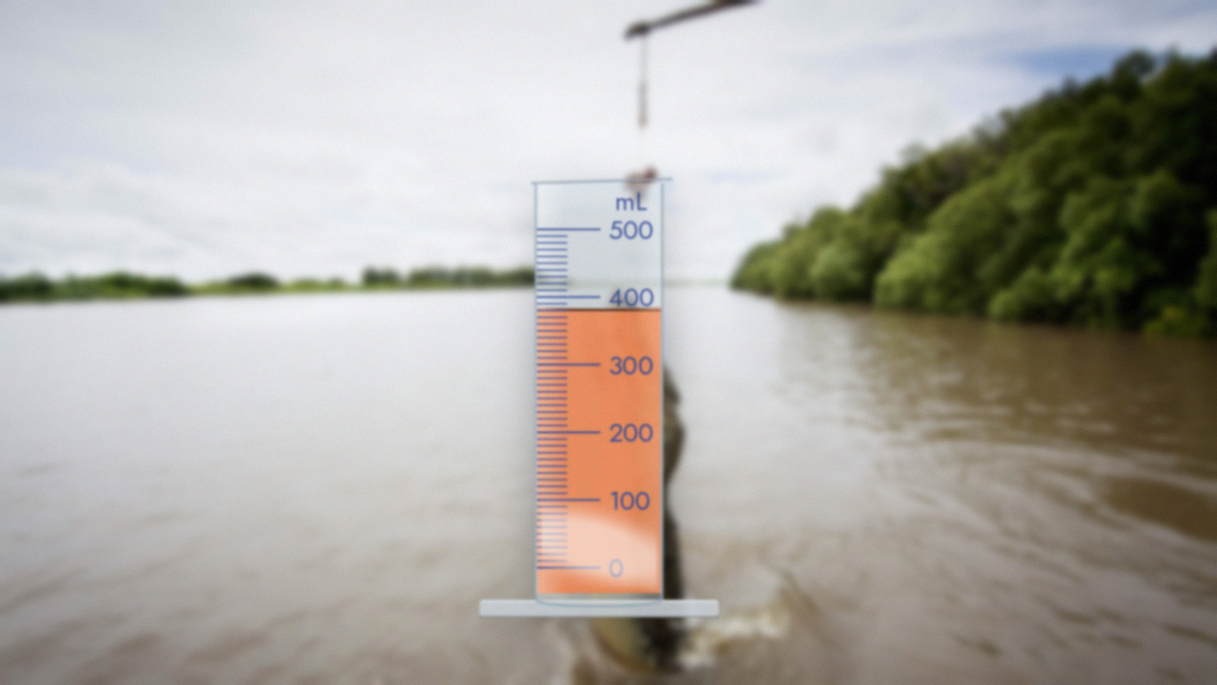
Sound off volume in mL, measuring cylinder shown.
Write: 380 mL
